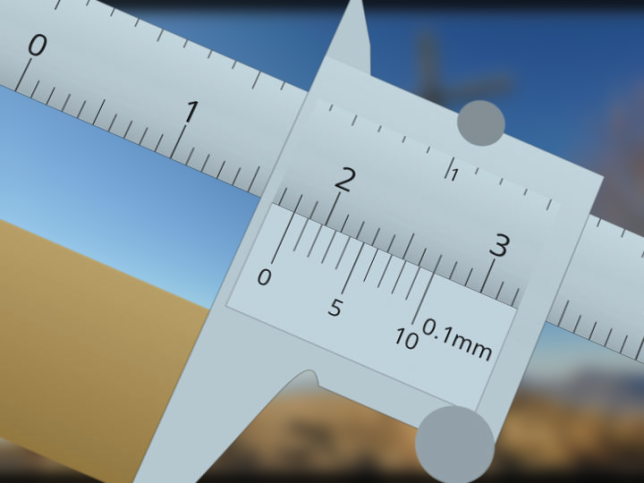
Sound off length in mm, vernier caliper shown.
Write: 18.0 mm
